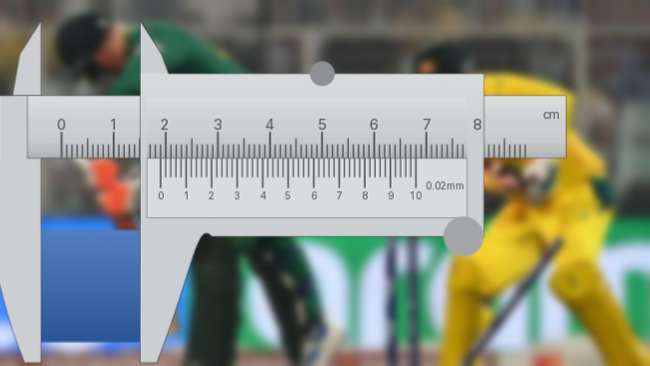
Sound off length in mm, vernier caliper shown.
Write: 19.0 mm
